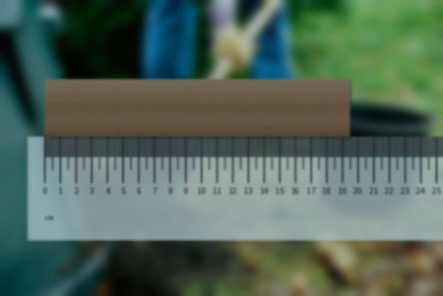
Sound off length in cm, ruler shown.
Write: 19.5 cm
